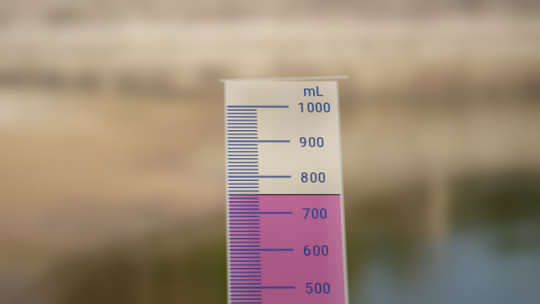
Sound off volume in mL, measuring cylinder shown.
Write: 750 mL
